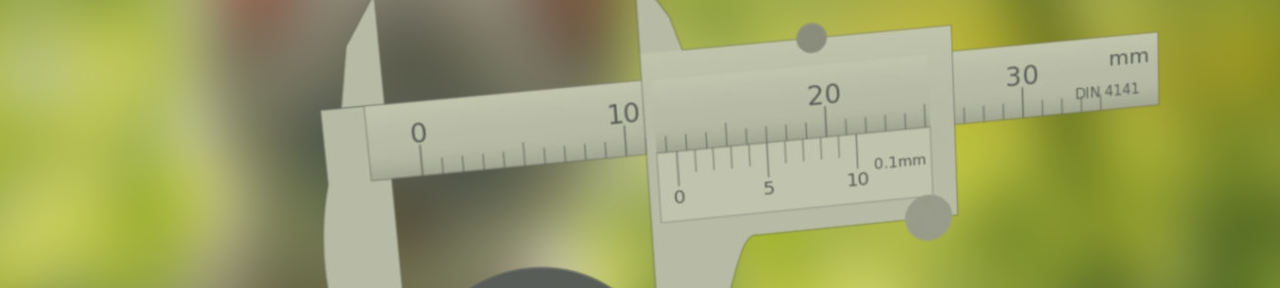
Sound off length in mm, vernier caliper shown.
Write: 12.5 mm
